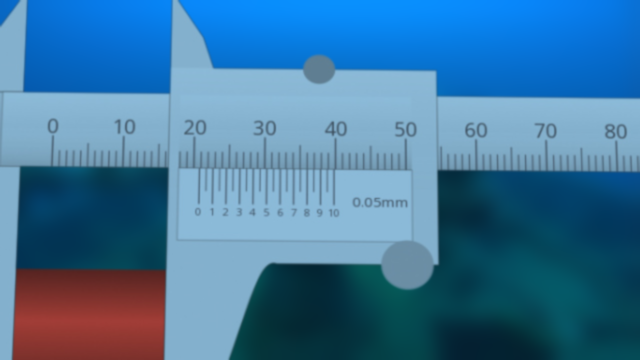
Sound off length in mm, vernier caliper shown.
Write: 20.8 mm
